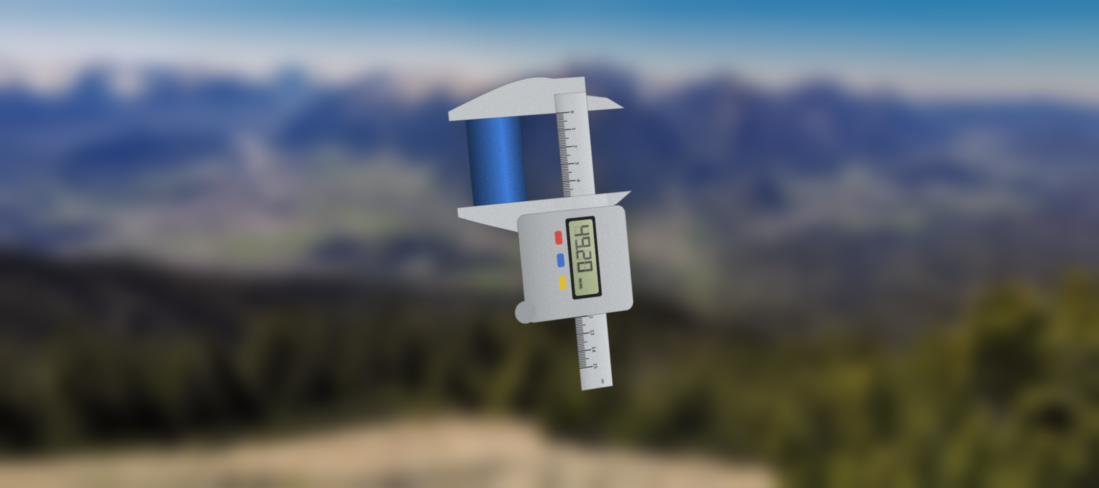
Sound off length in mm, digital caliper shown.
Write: 49.20 mm
